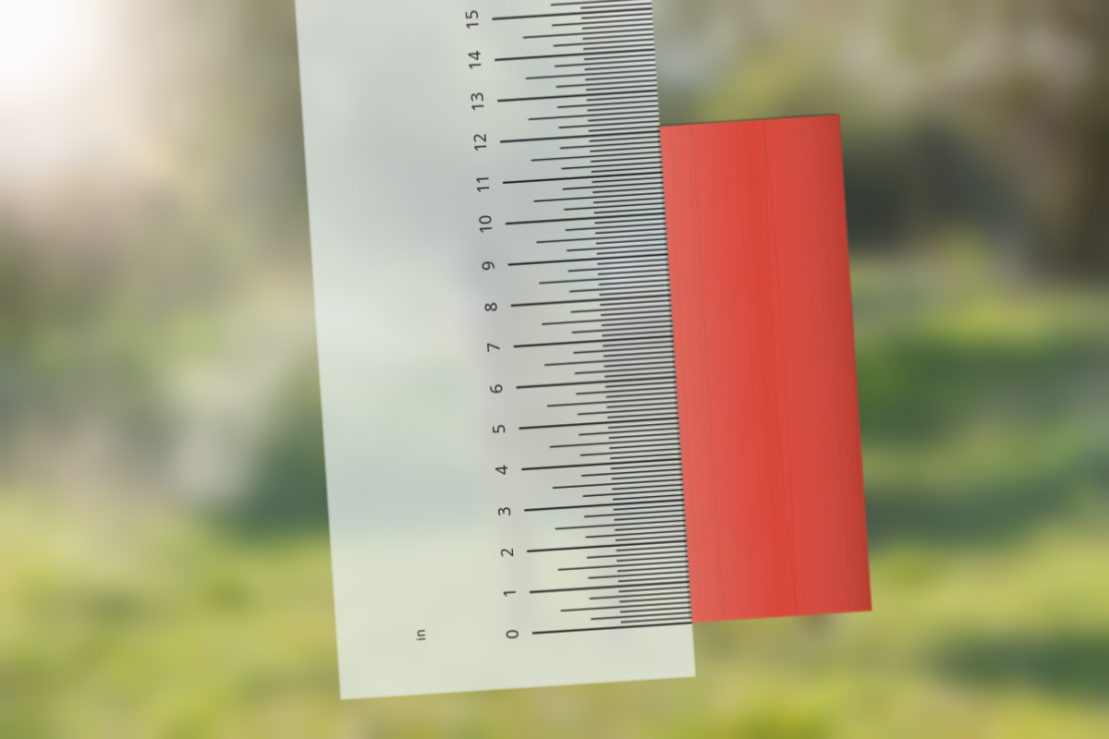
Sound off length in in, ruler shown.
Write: 12.125 in
